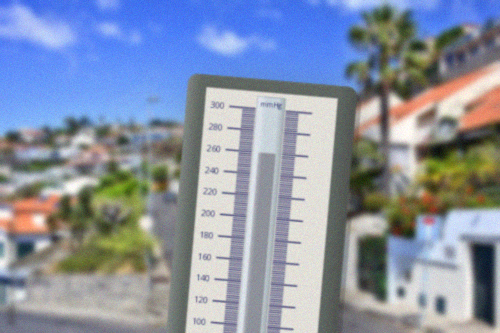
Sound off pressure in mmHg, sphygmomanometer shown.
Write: 260 mmHg
